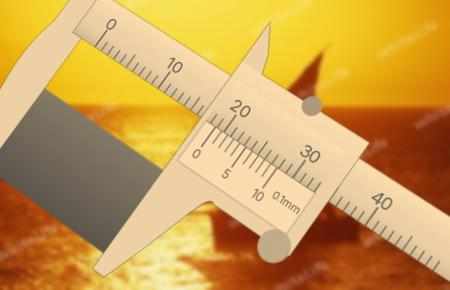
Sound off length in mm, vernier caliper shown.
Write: 18.8 mm
